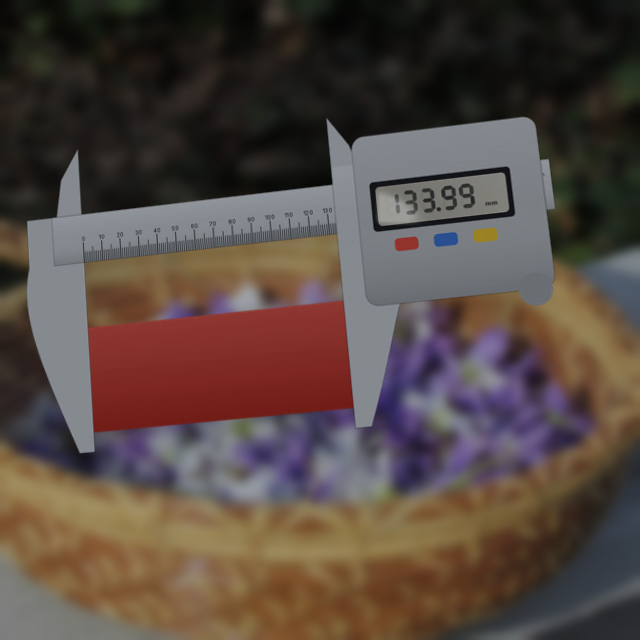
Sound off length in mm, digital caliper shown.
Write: 133.99 mm
